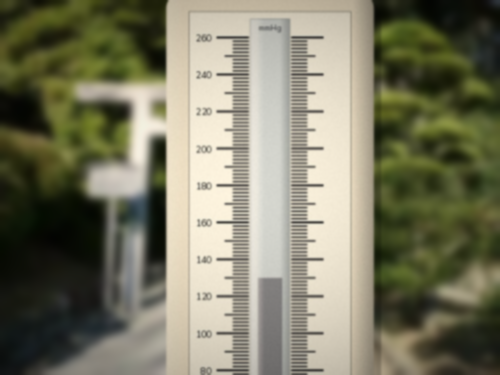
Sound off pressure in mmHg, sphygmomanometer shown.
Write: 130 mmHg
